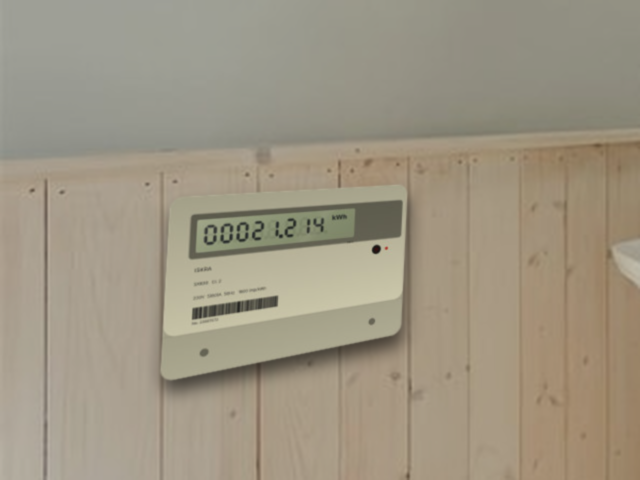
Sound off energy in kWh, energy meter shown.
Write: 21.214 kWh
